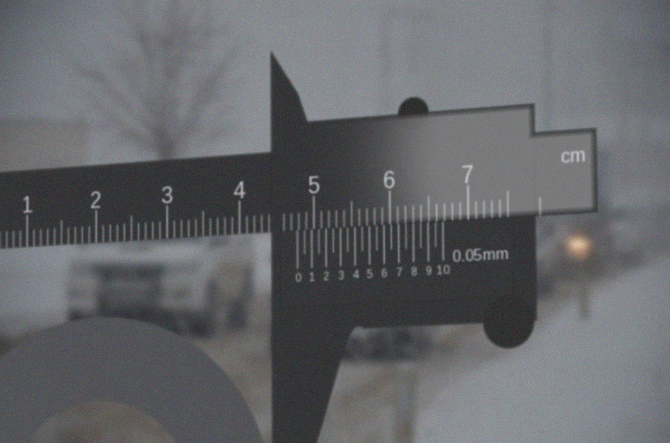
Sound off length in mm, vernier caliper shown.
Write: 47.8 mm
